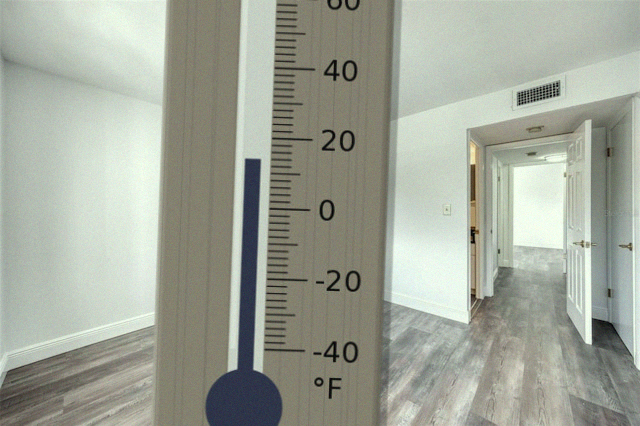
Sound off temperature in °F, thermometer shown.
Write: 14 °F
